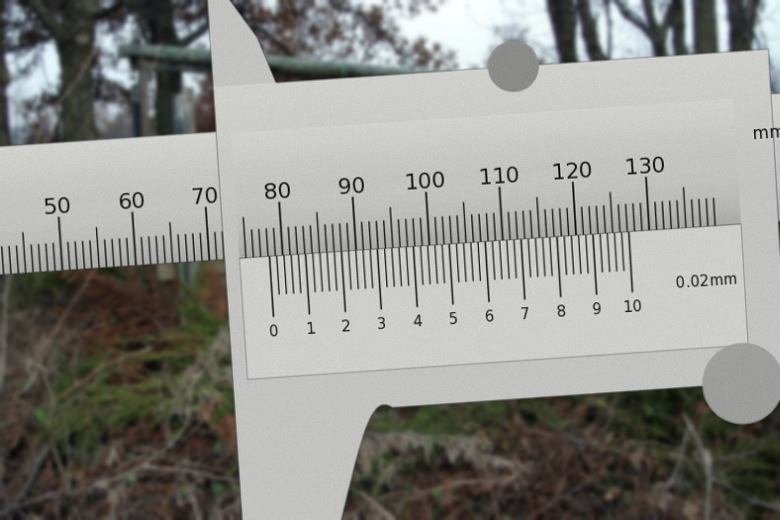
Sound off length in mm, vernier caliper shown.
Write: 78.2 mm
